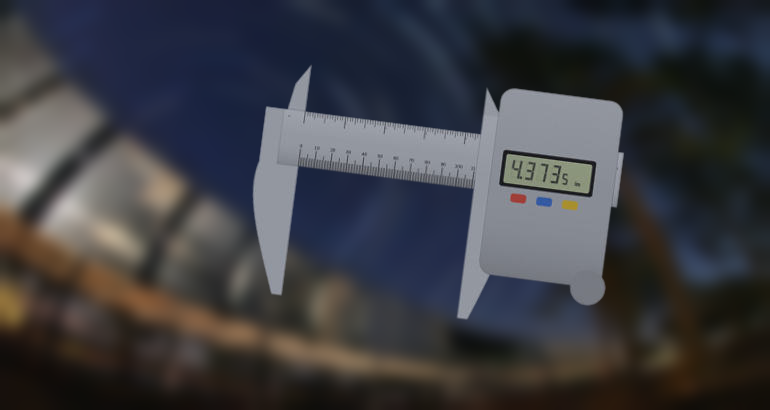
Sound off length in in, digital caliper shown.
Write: 4.3735 in
